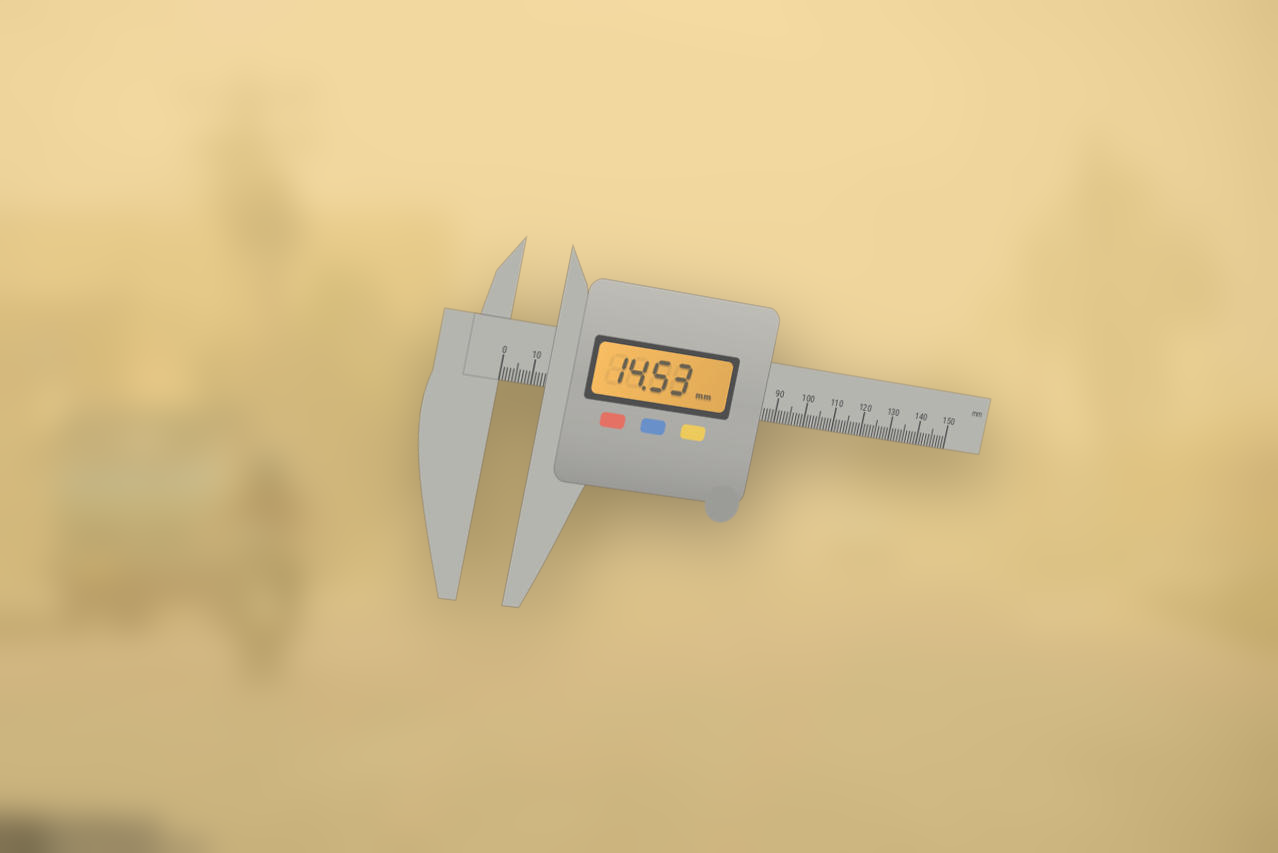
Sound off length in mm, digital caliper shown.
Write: 14.53 mm
